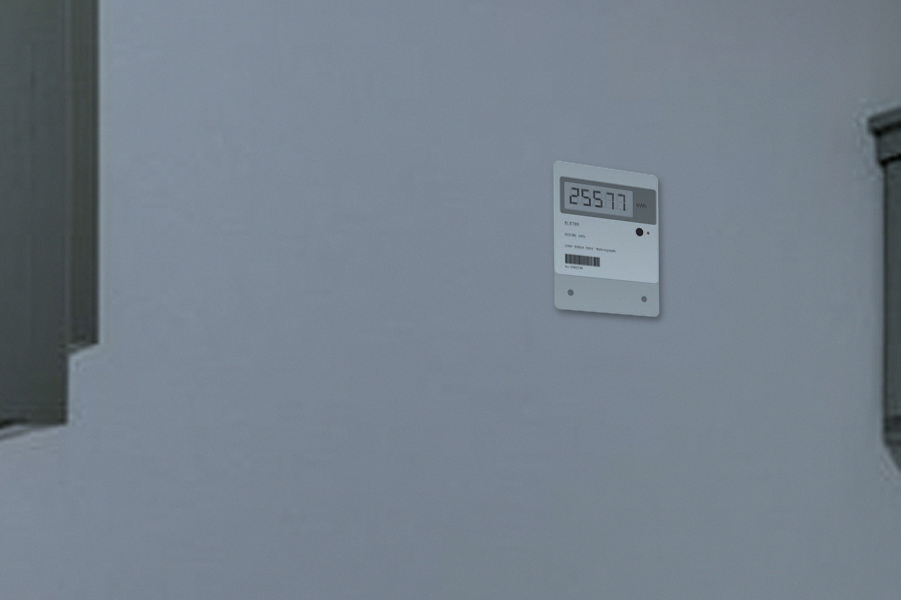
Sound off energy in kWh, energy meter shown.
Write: 25577 kWh
